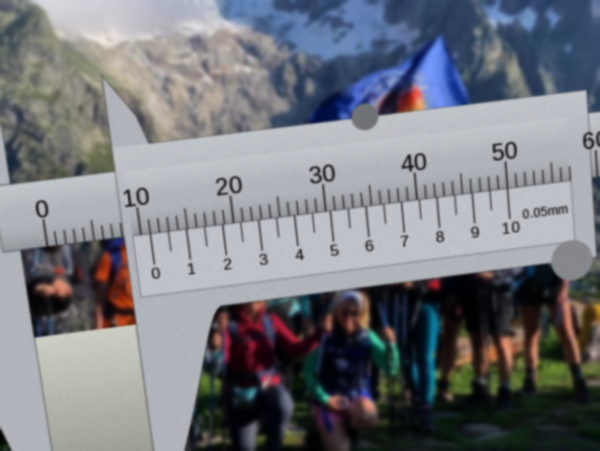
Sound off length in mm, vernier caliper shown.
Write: 11.0 mm
